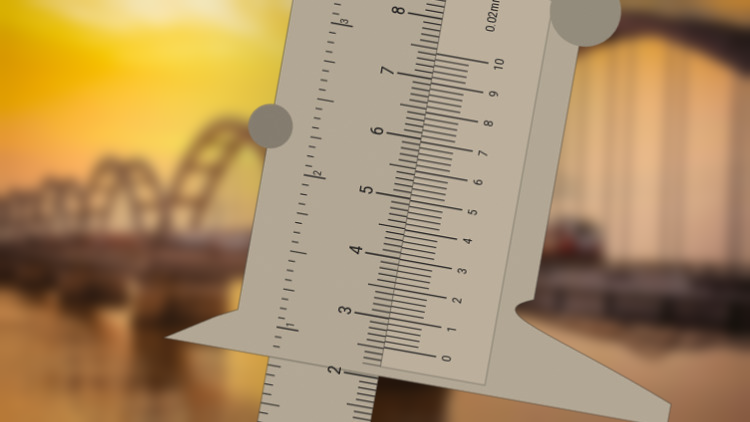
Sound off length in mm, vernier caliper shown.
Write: 25.2 mm
